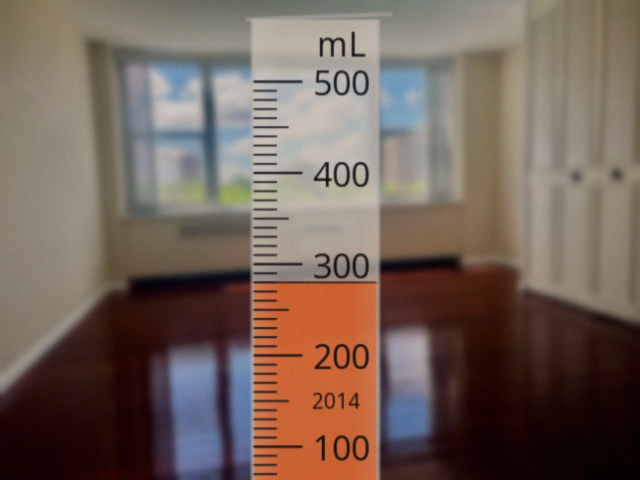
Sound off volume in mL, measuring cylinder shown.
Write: 280 mL
